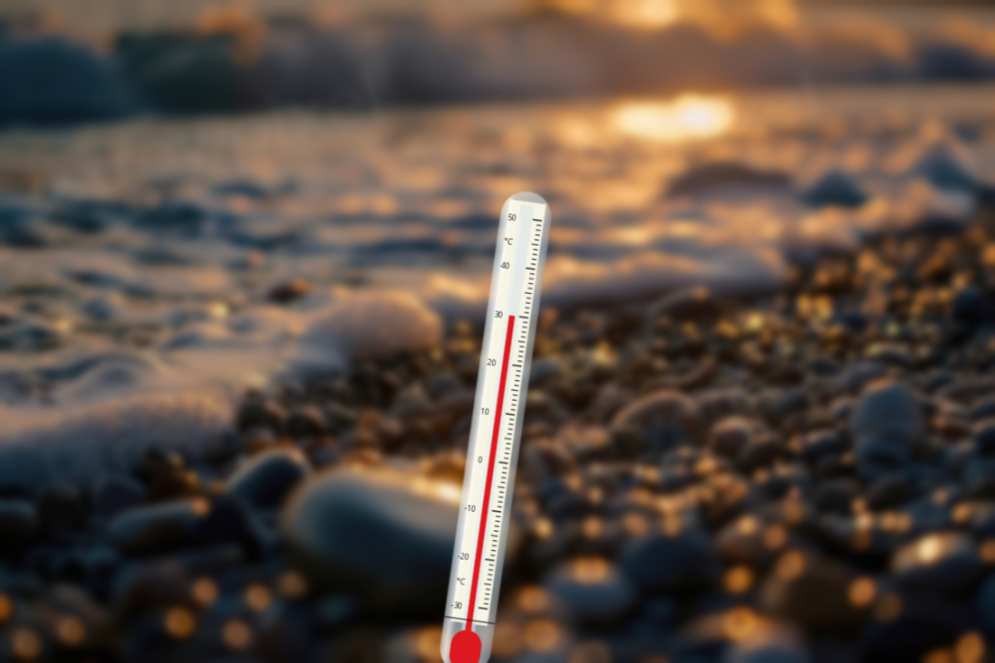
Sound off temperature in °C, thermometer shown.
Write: 30 °C
